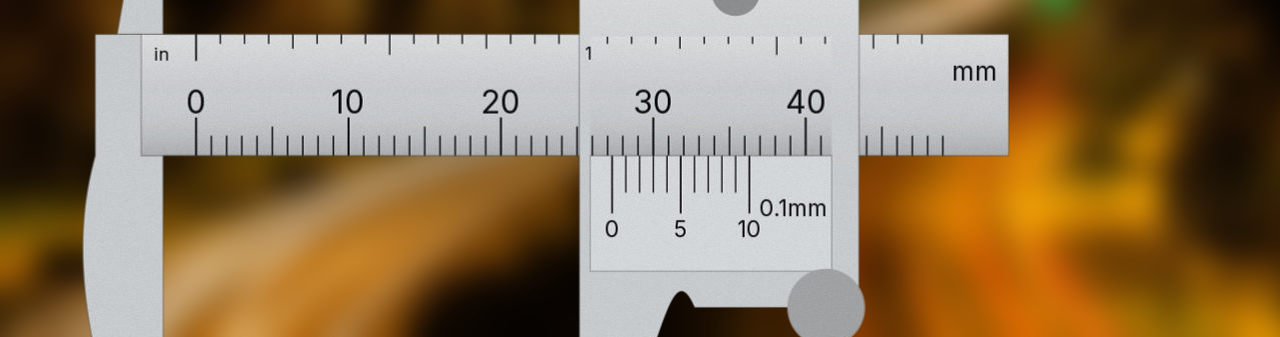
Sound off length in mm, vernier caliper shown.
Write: 27.3 mm
